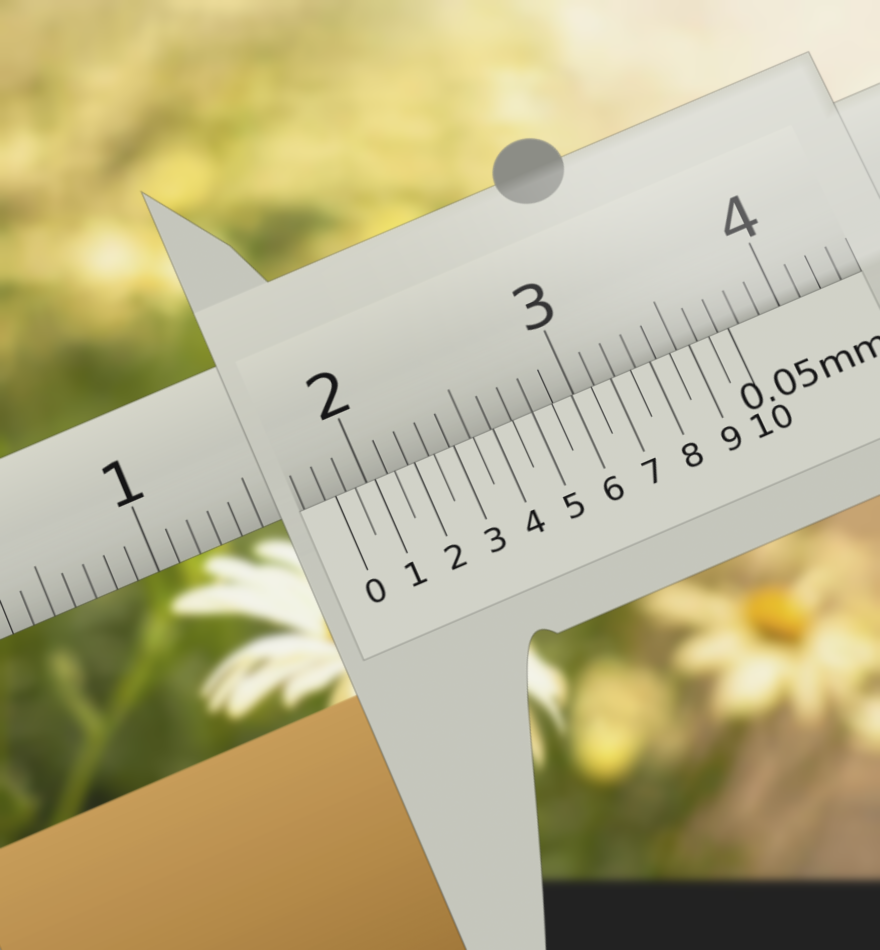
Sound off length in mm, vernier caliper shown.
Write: 18.5 mm
